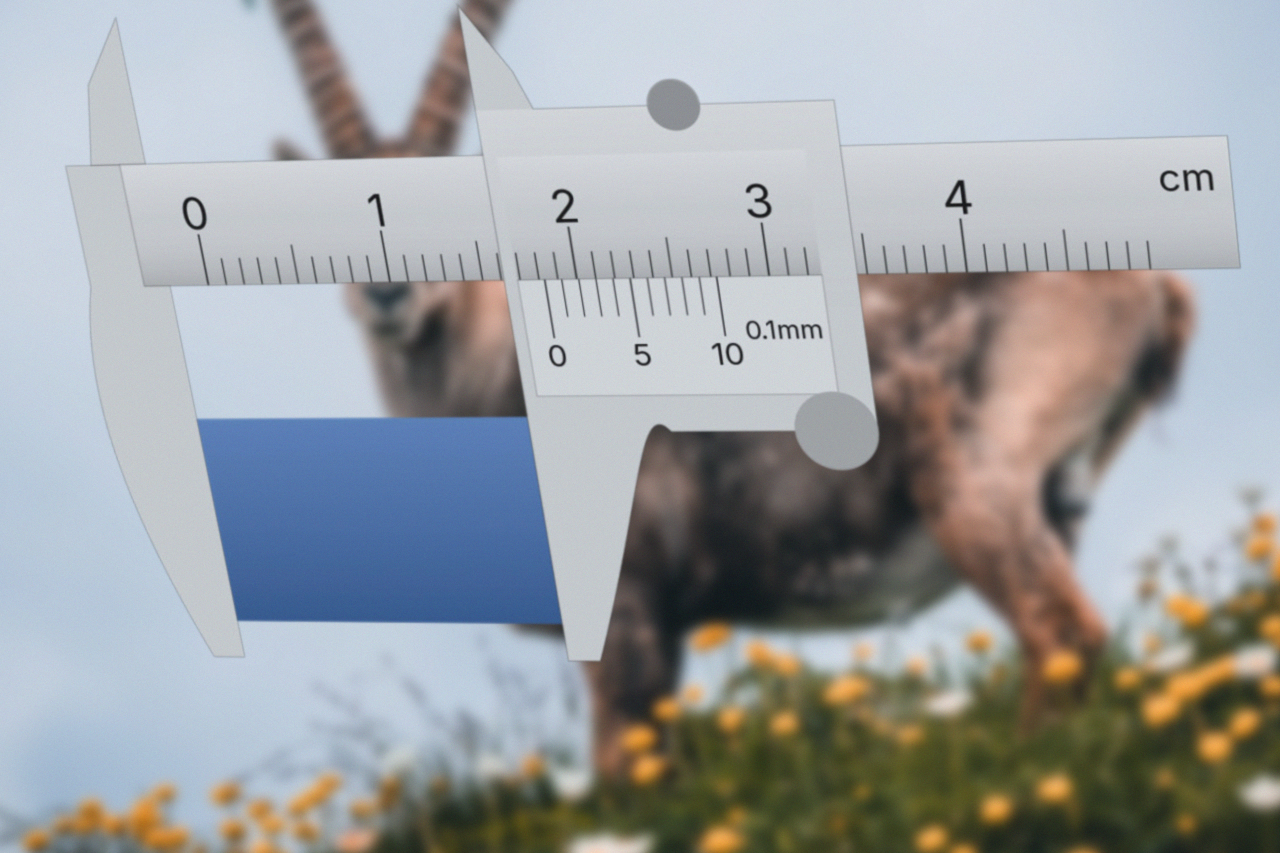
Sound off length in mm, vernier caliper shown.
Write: 18.3 mm
